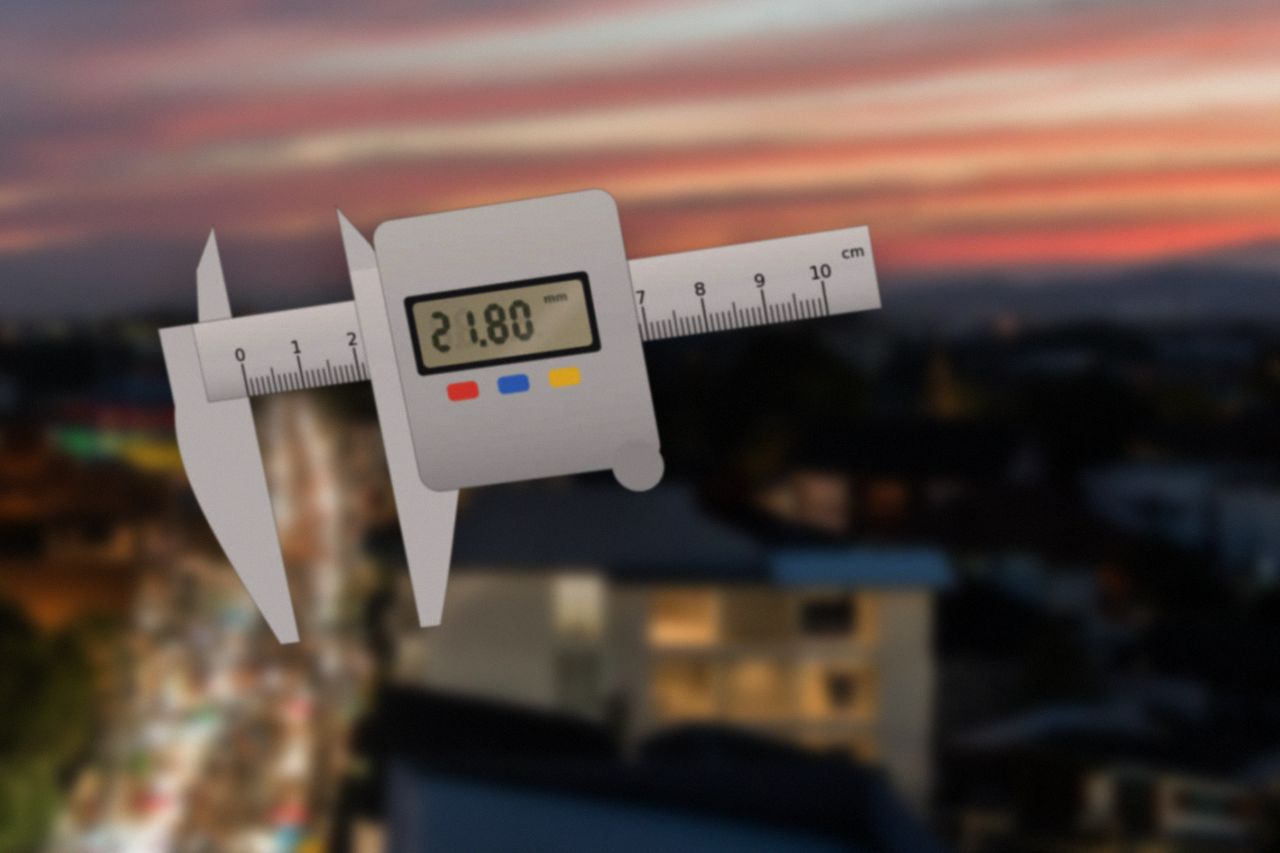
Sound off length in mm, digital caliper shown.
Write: 21.80 mm
